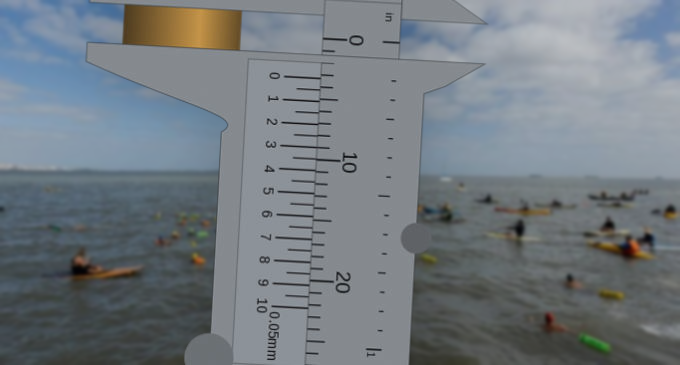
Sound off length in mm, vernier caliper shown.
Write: 3.3 mm
